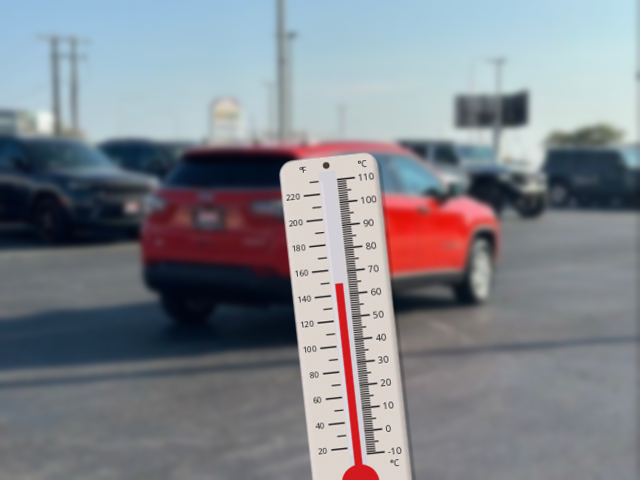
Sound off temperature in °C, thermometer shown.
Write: 65 °C
